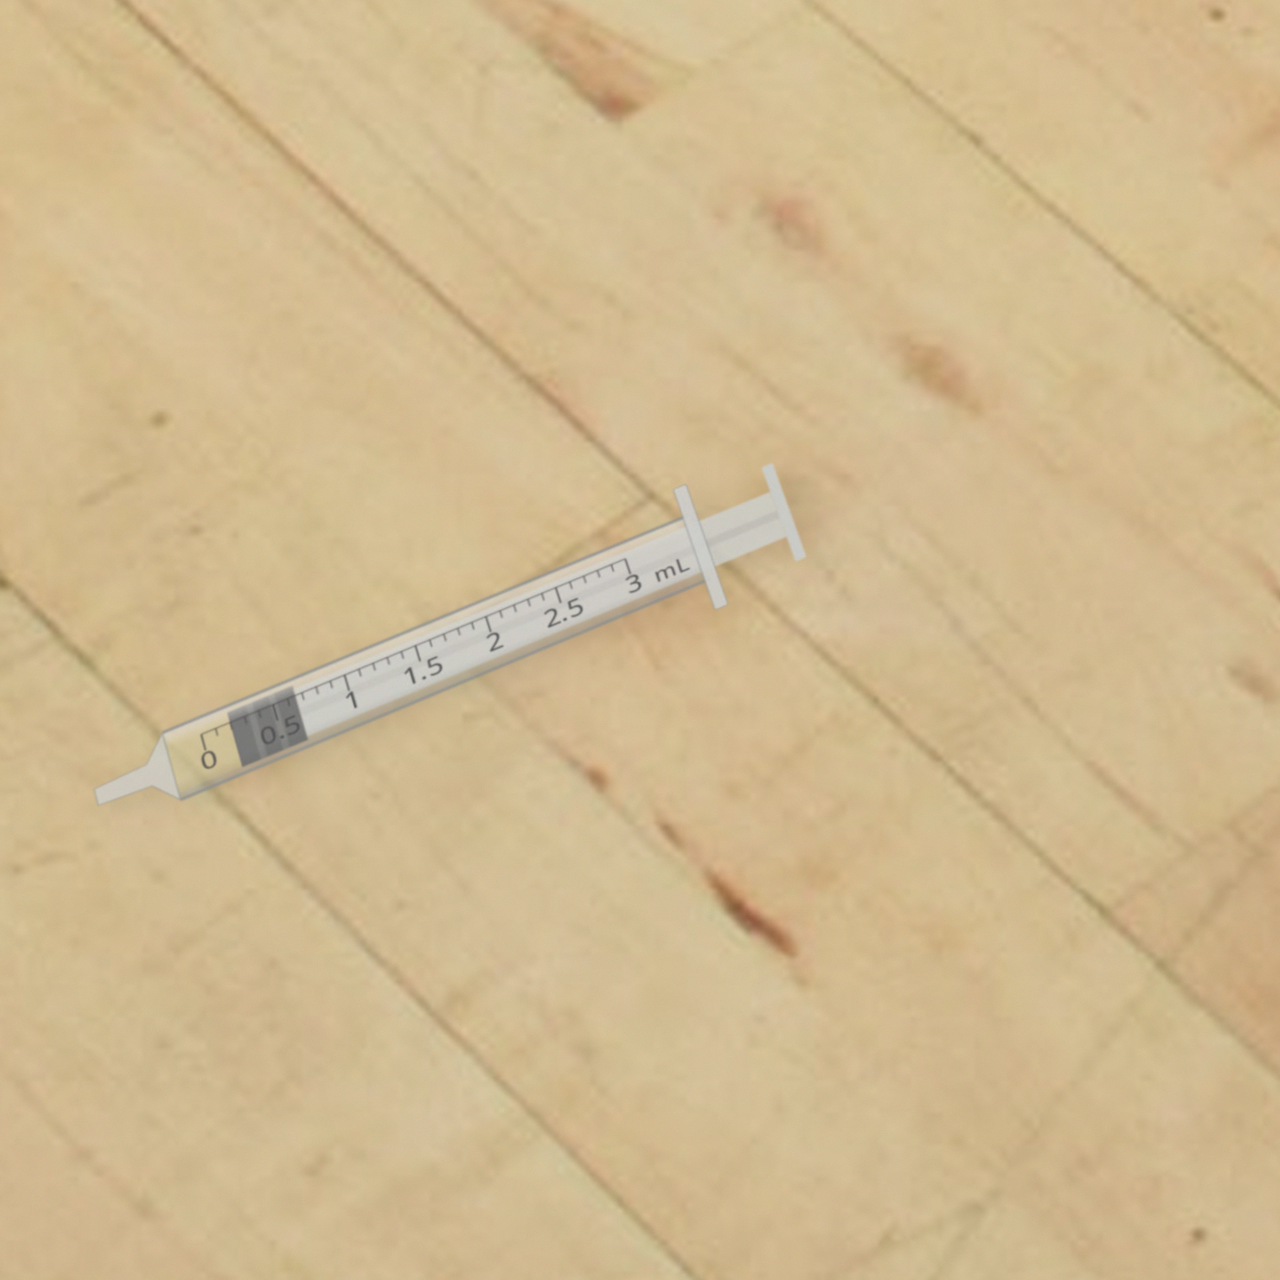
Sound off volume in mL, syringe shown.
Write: 0.2 mL
